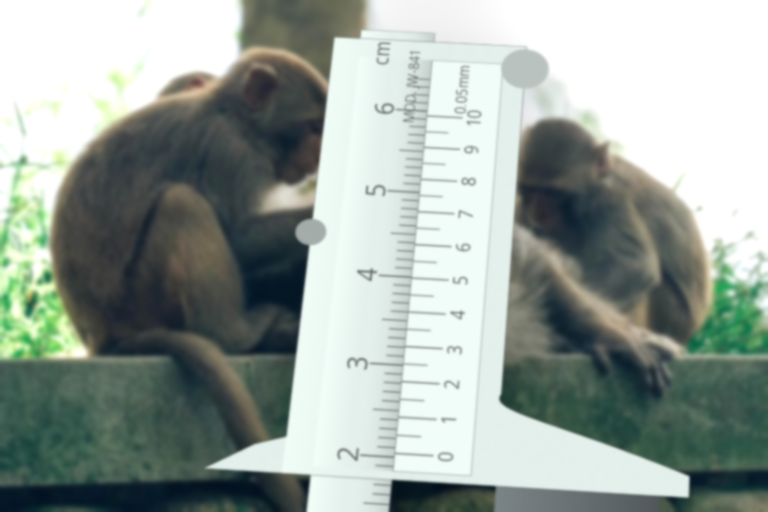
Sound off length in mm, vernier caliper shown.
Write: 20.4 mm
